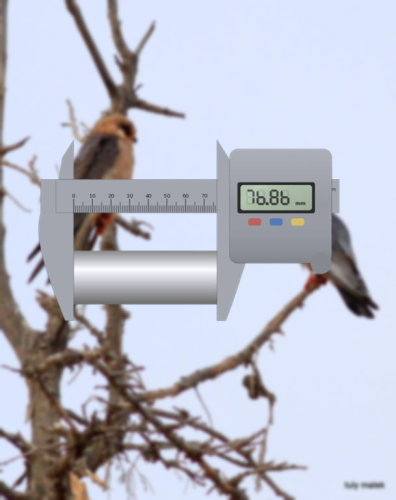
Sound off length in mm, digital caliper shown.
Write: 76.86 mm
